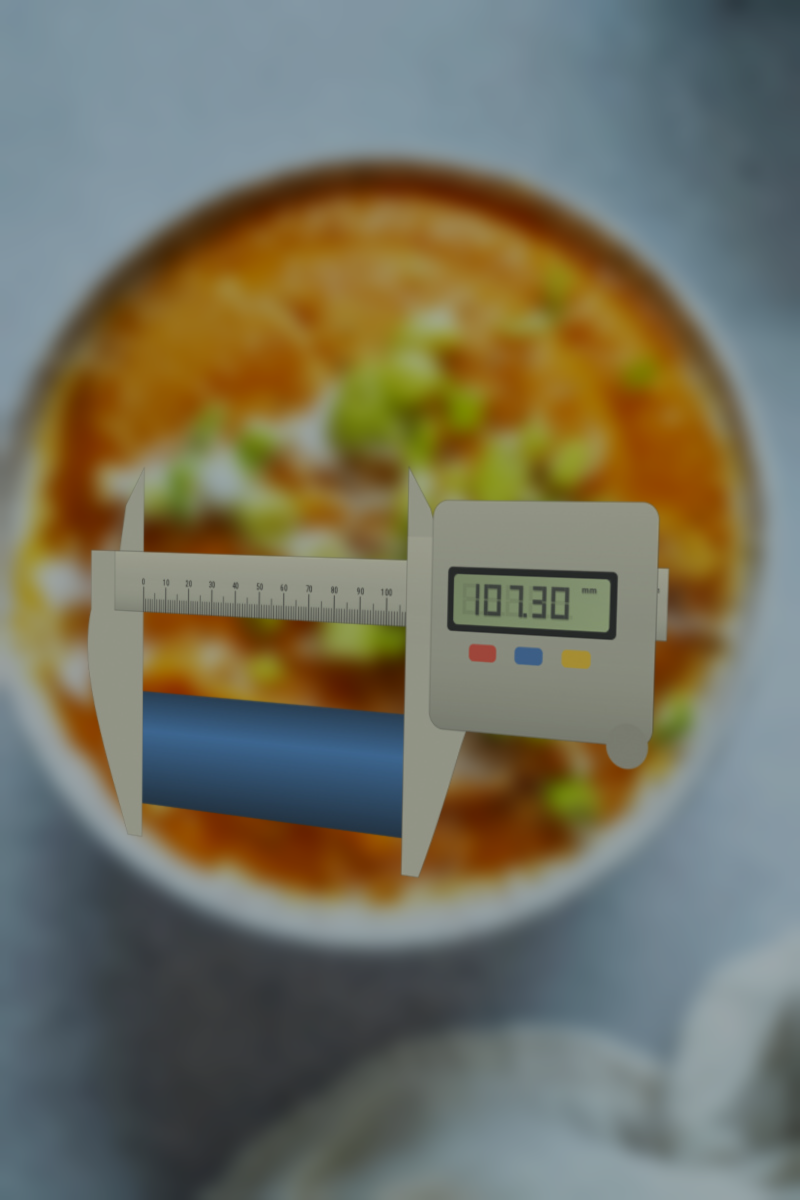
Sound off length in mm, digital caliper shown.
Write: 107.30 mm
